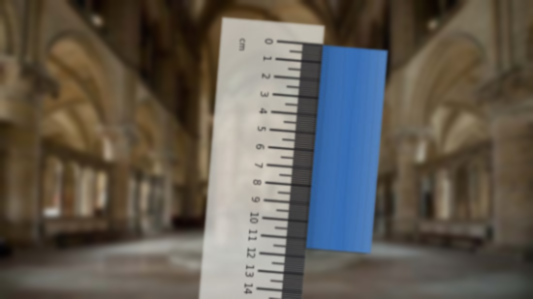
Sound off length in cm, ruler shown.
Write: 11.5 cm
